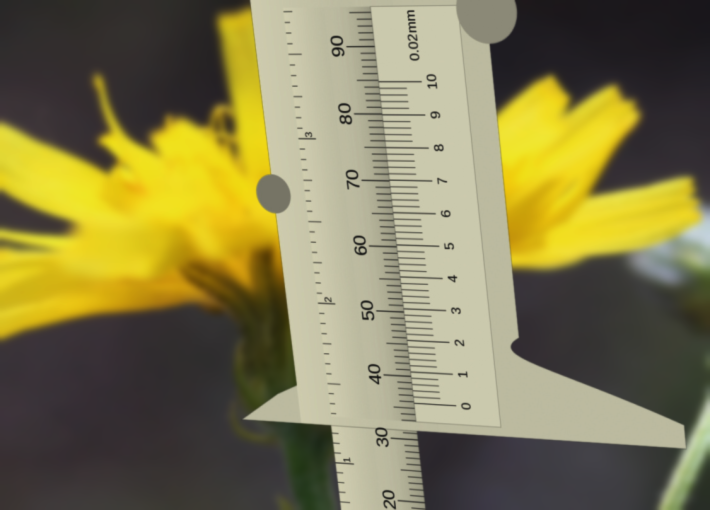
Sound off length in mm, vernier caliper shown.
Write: 35.8 mm
